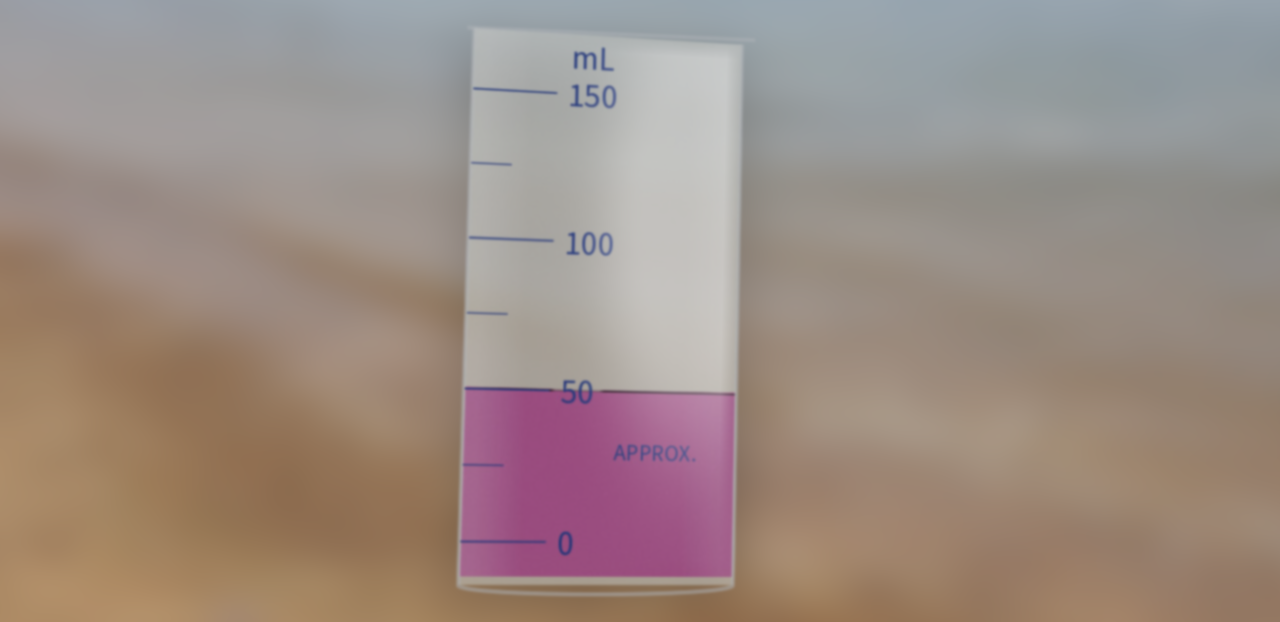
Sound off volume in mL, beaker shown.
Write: 50 mL
